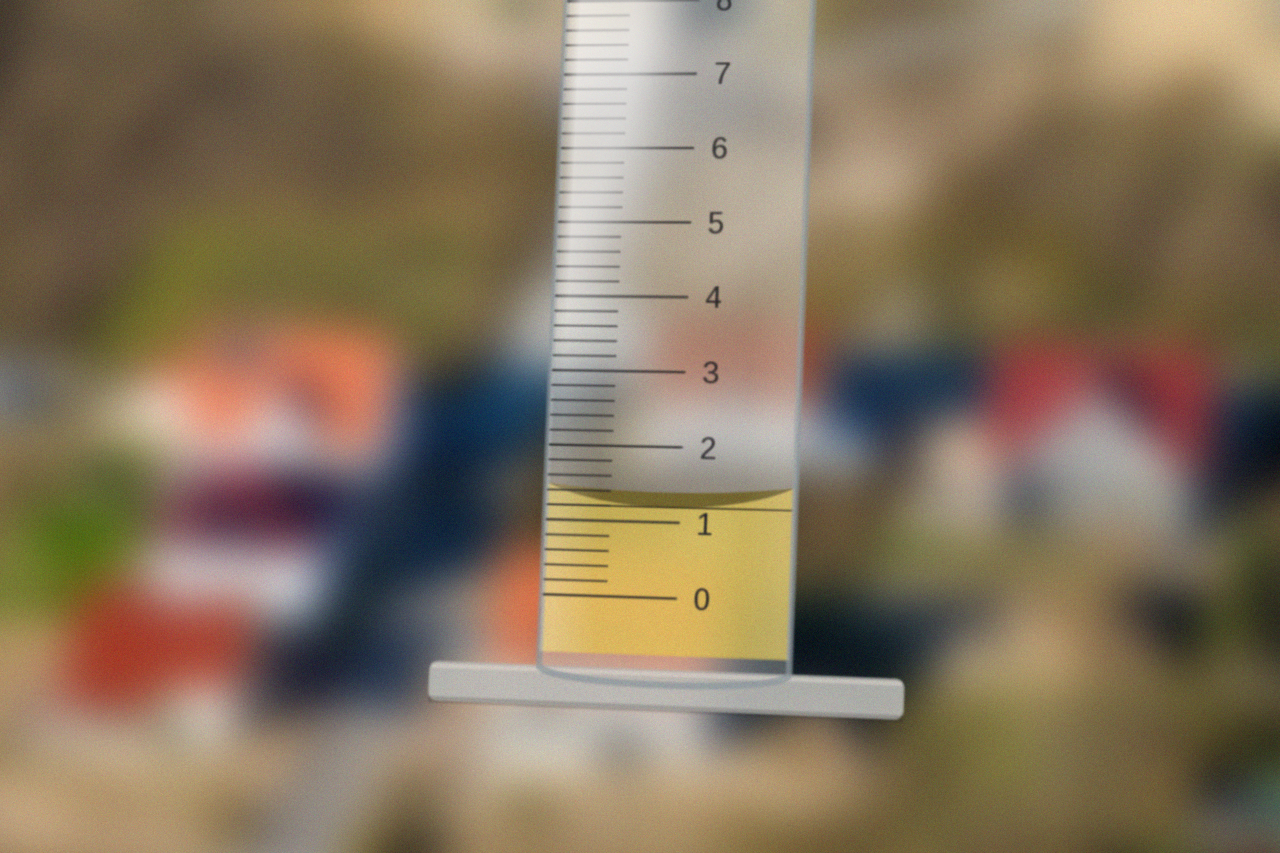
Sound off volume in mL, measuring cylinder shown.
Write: 1.2 mL
